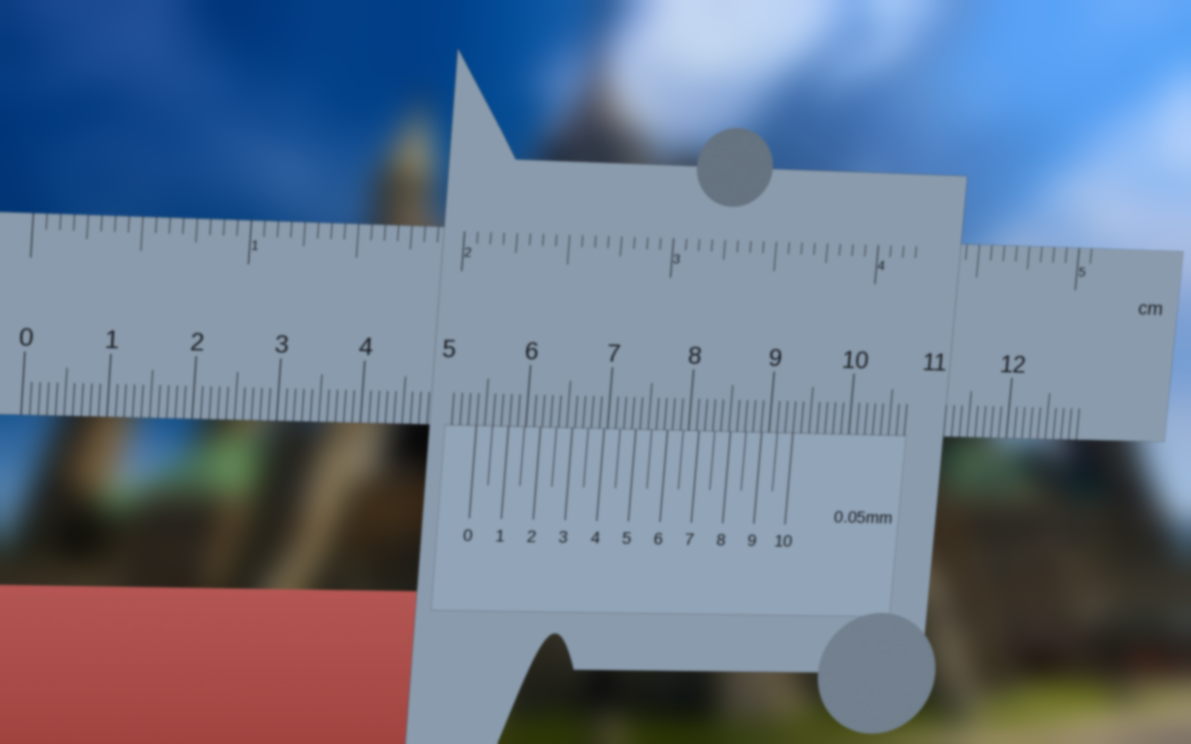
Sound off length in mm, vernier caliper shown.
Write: 54.0 mm
